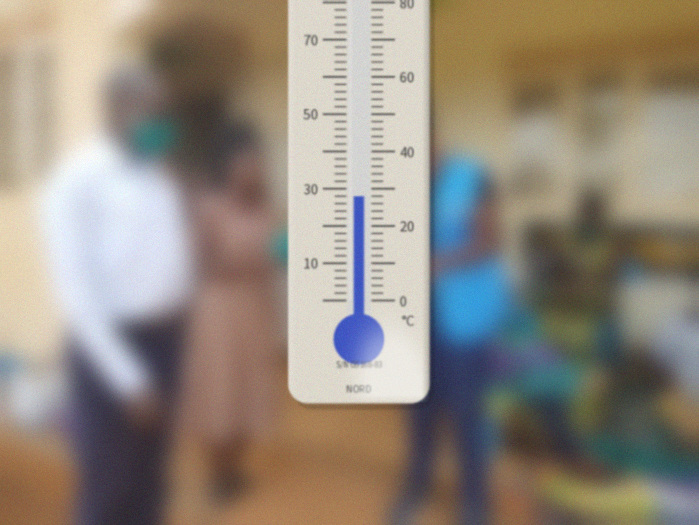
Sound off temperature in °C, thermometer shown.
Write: 28 °C
